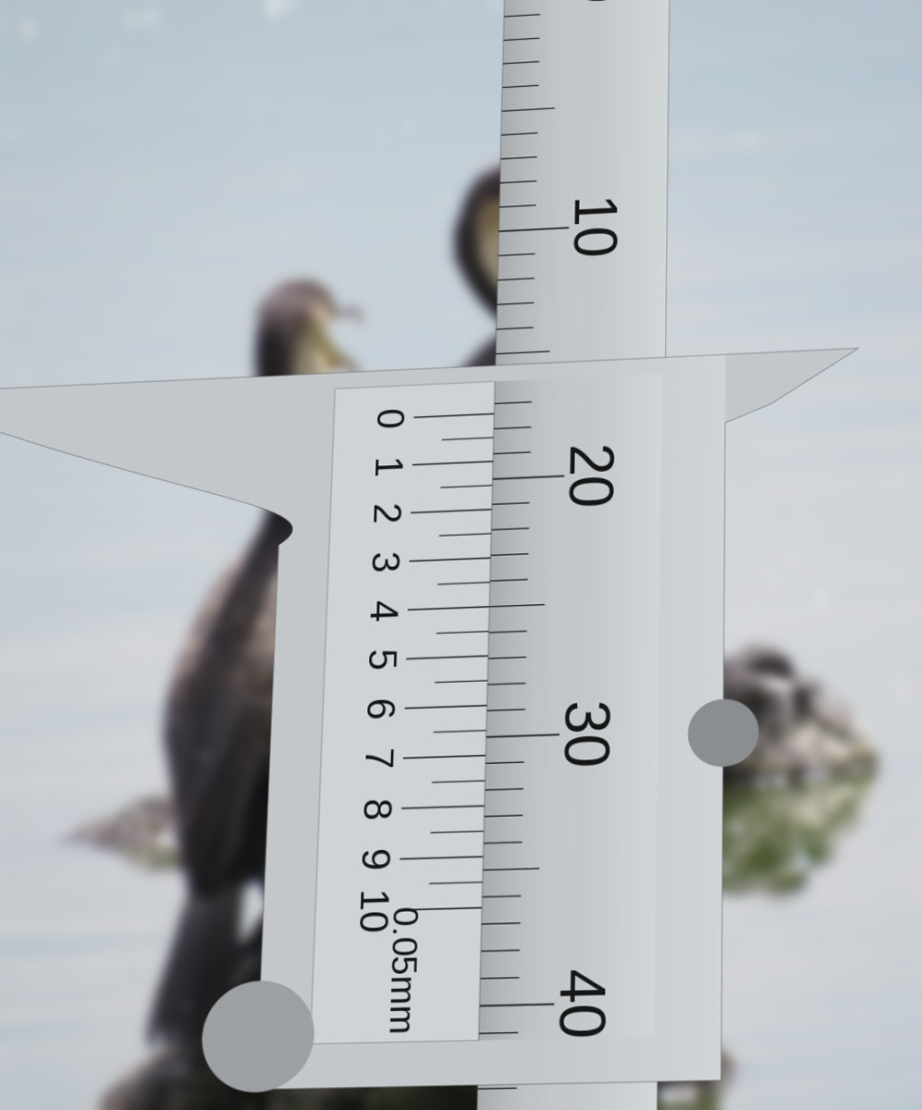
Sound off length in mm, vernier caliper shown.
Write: 17.40 mm
